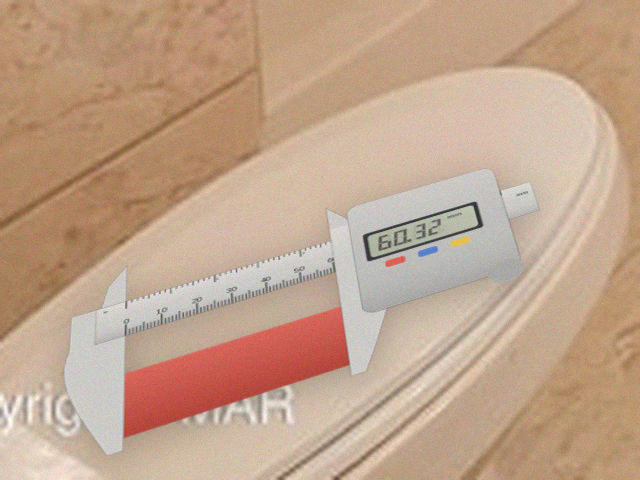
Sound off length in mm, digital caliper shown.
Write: 60.32 mm
